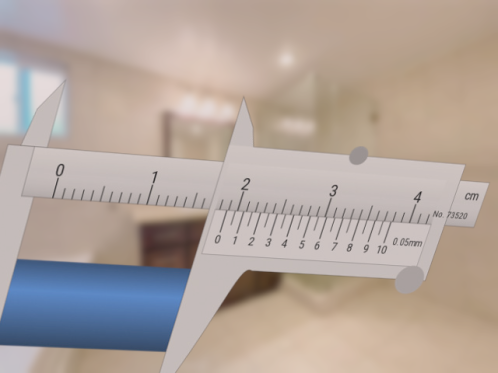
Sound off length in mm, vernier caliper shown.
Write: 18.8 mm
